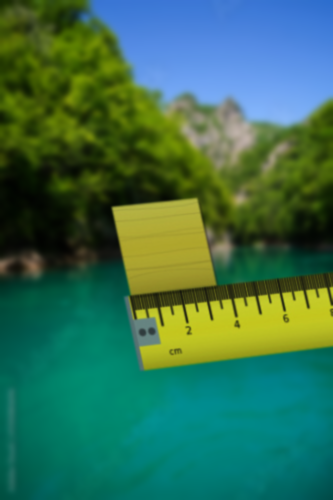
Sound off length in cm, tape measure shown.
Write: 3.5 cm
